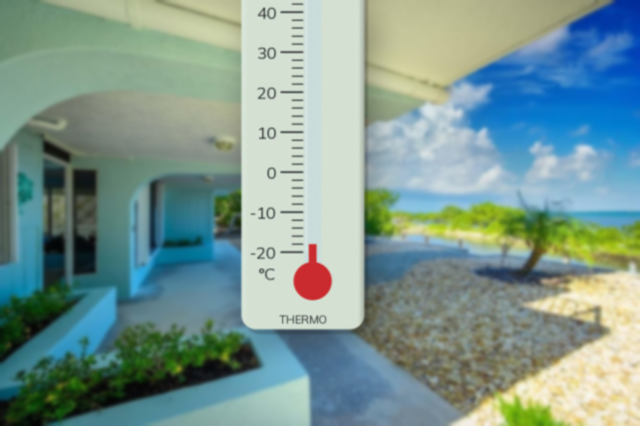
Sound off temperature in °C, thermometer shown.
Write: -18 °C
